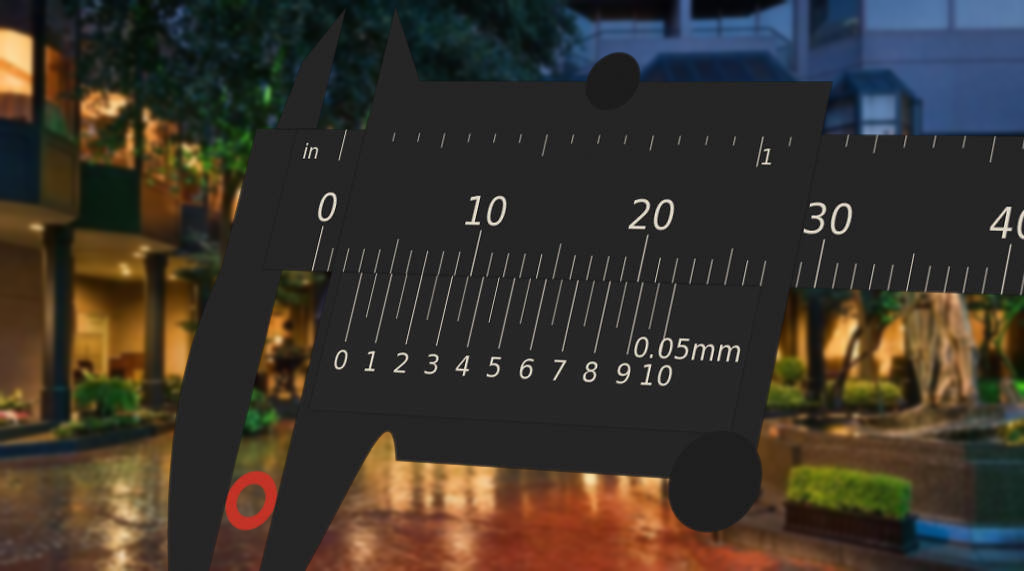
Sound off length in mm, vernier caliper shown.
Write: 3.2 mm
